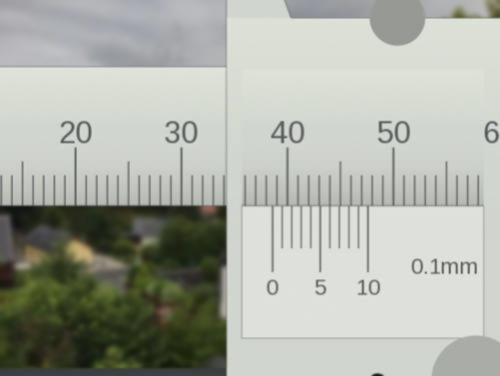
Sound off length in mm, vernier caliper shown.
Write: 38.6 mm
